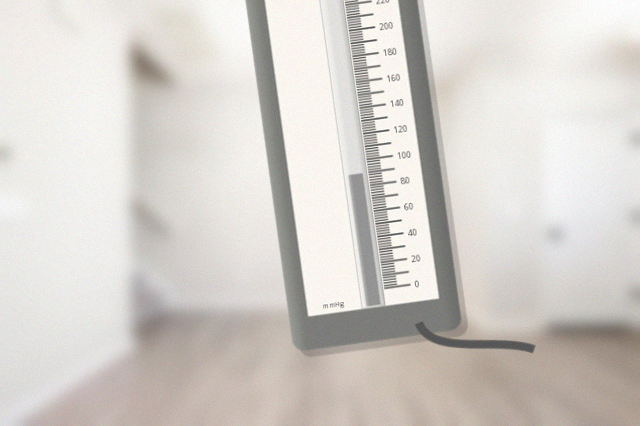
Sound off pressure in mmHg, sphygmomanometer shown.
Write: 90 mmHg
